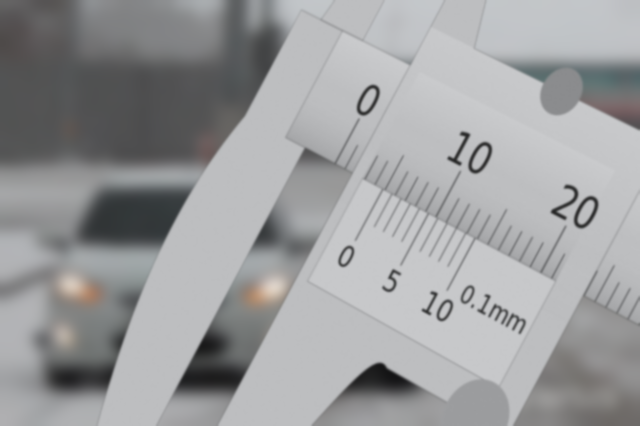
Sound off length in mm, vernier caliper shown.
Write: 4.8 mm
